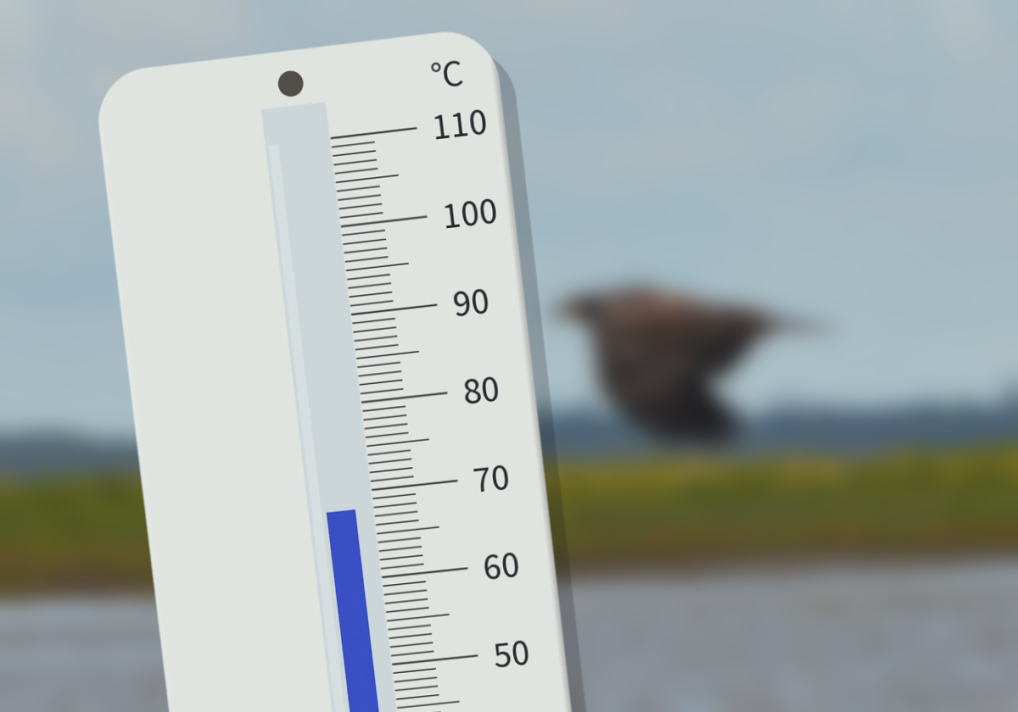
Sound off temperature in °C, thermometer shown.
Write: 68 °C
